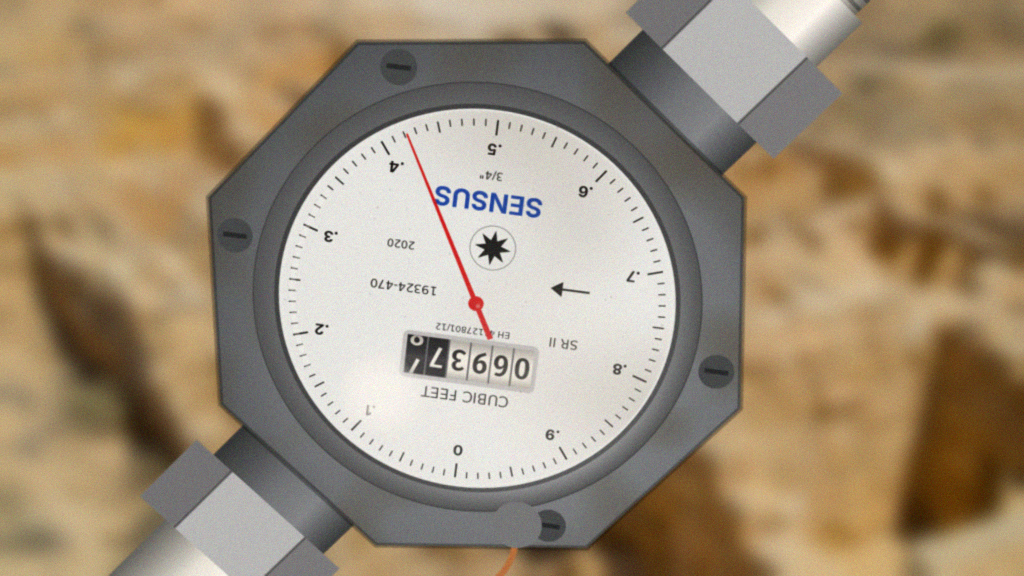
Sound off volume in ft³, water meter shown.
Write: 69377.42 ft³
